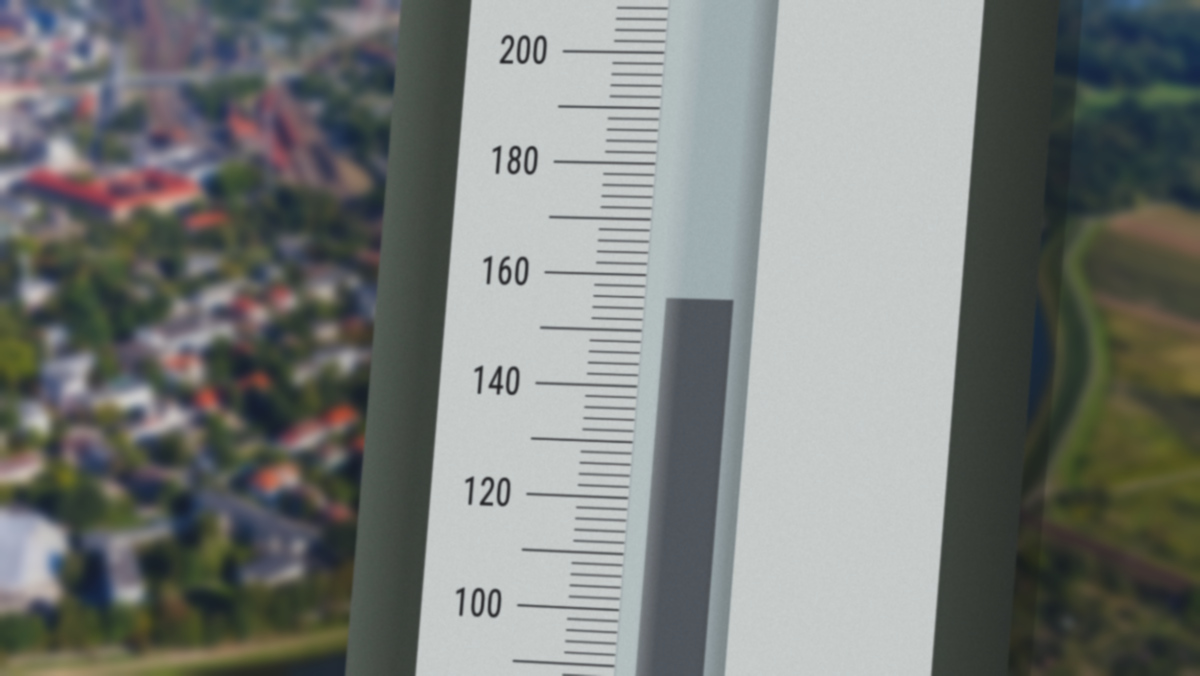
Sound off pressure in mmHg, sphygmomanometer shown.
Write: 156 mmHg
